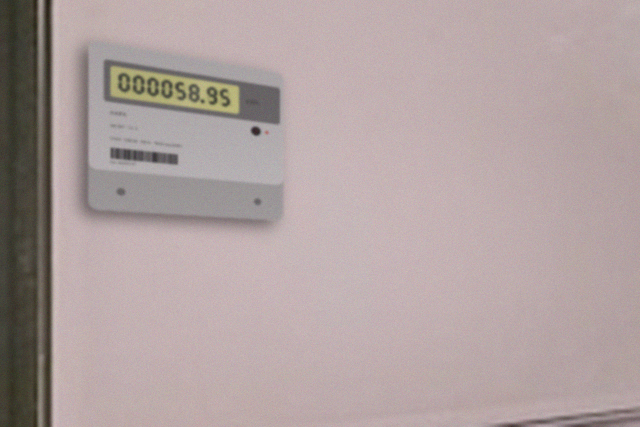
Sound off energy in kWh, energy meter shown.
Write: 58.95 kWh
